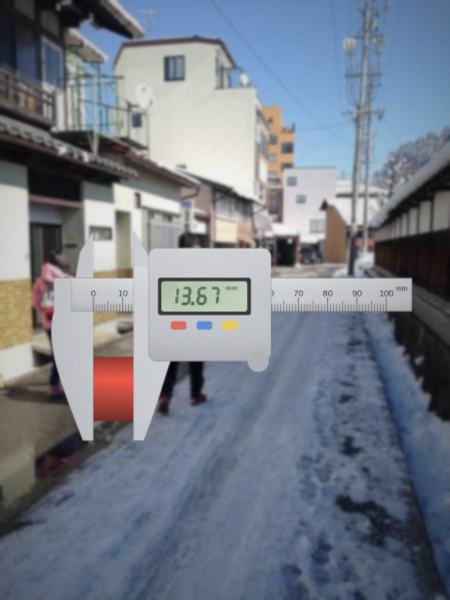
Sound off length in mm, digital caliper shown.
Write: 13.67 mm
